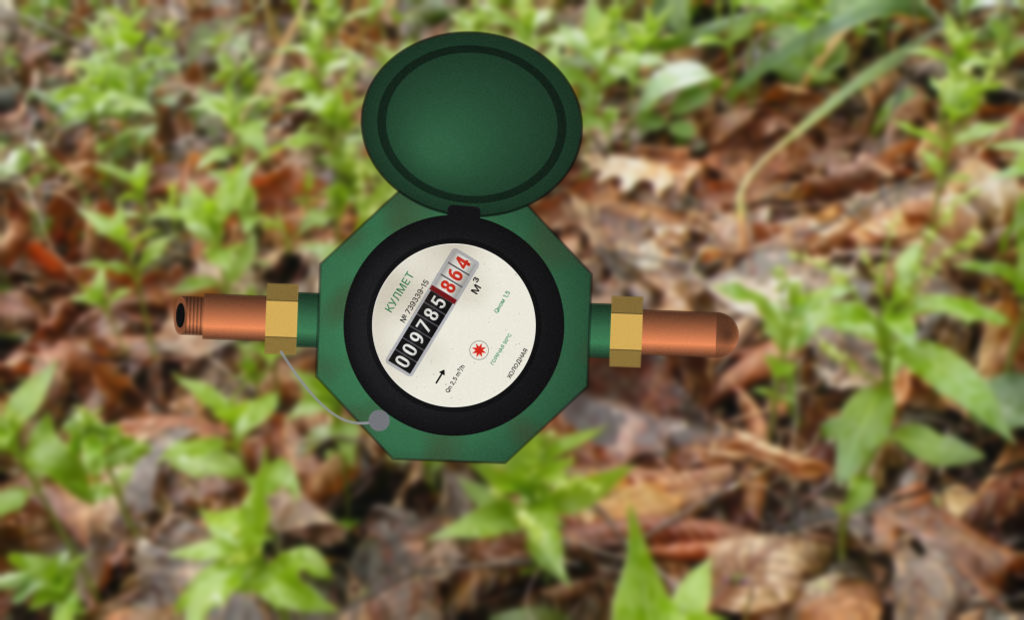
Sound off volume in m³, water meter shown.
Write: 9785.864 m³
